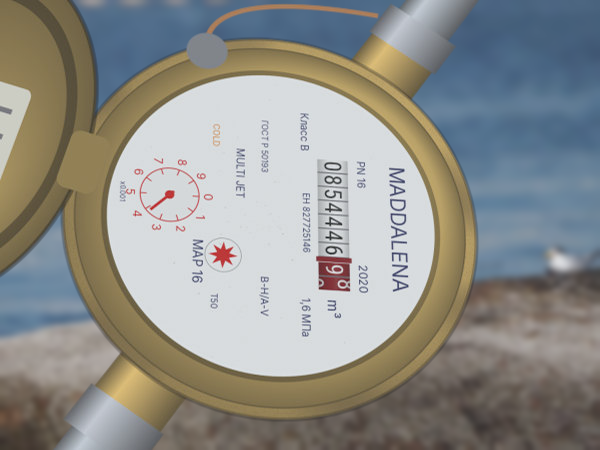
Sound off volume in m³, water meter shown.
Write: 854446.983 m³
